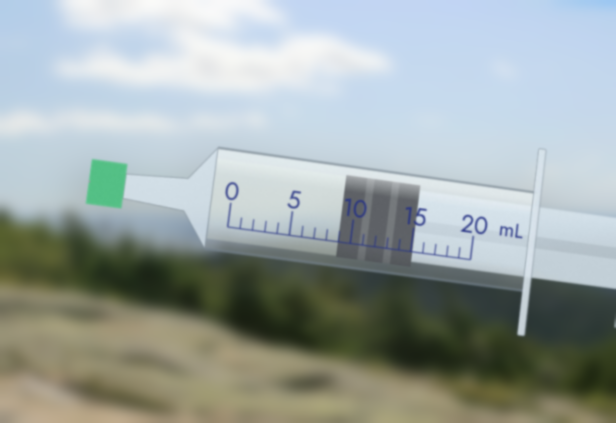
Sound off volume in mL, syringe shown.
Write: 9 mL
